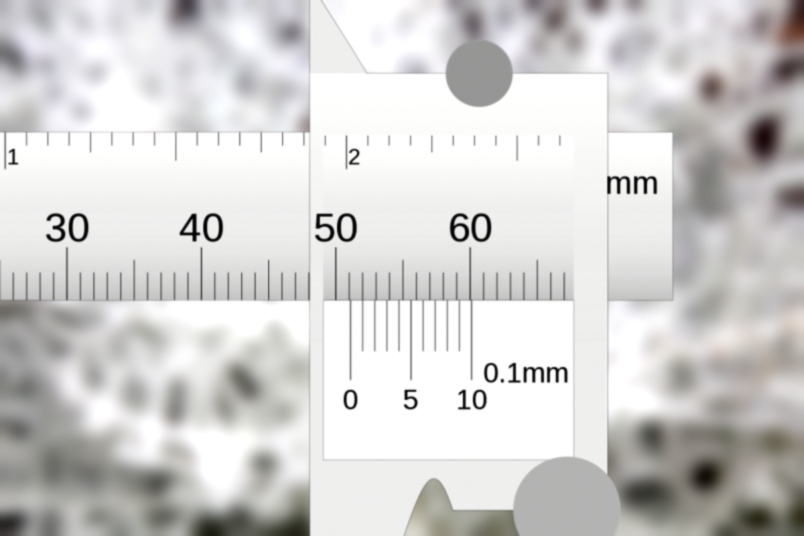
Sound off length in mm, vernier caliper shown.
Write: 51.1 mm
